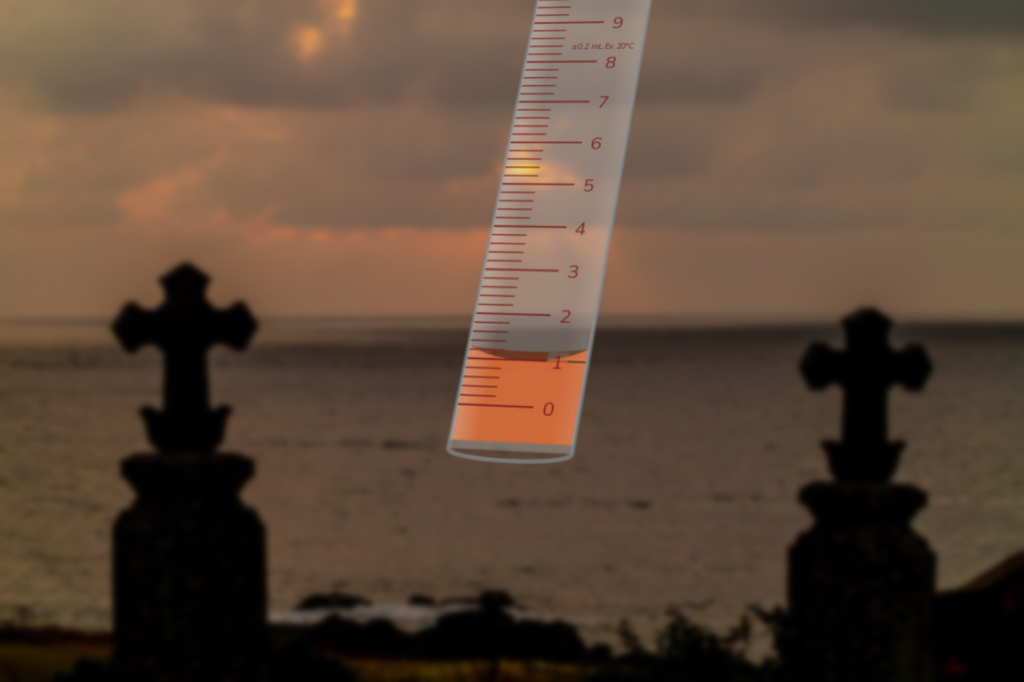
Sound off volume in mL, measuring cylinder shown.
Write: 1 mL
